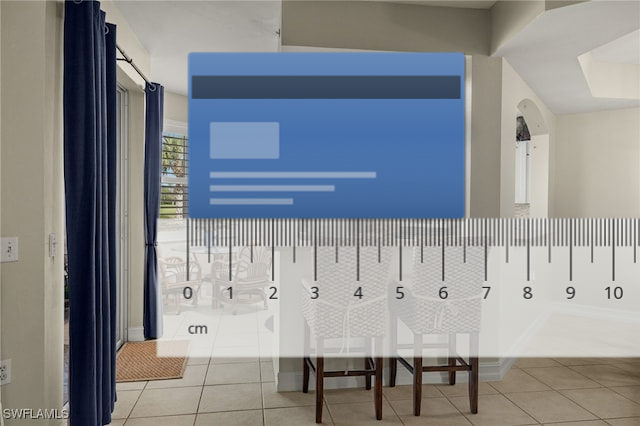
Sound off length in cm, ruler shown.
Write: 6.5 cm
